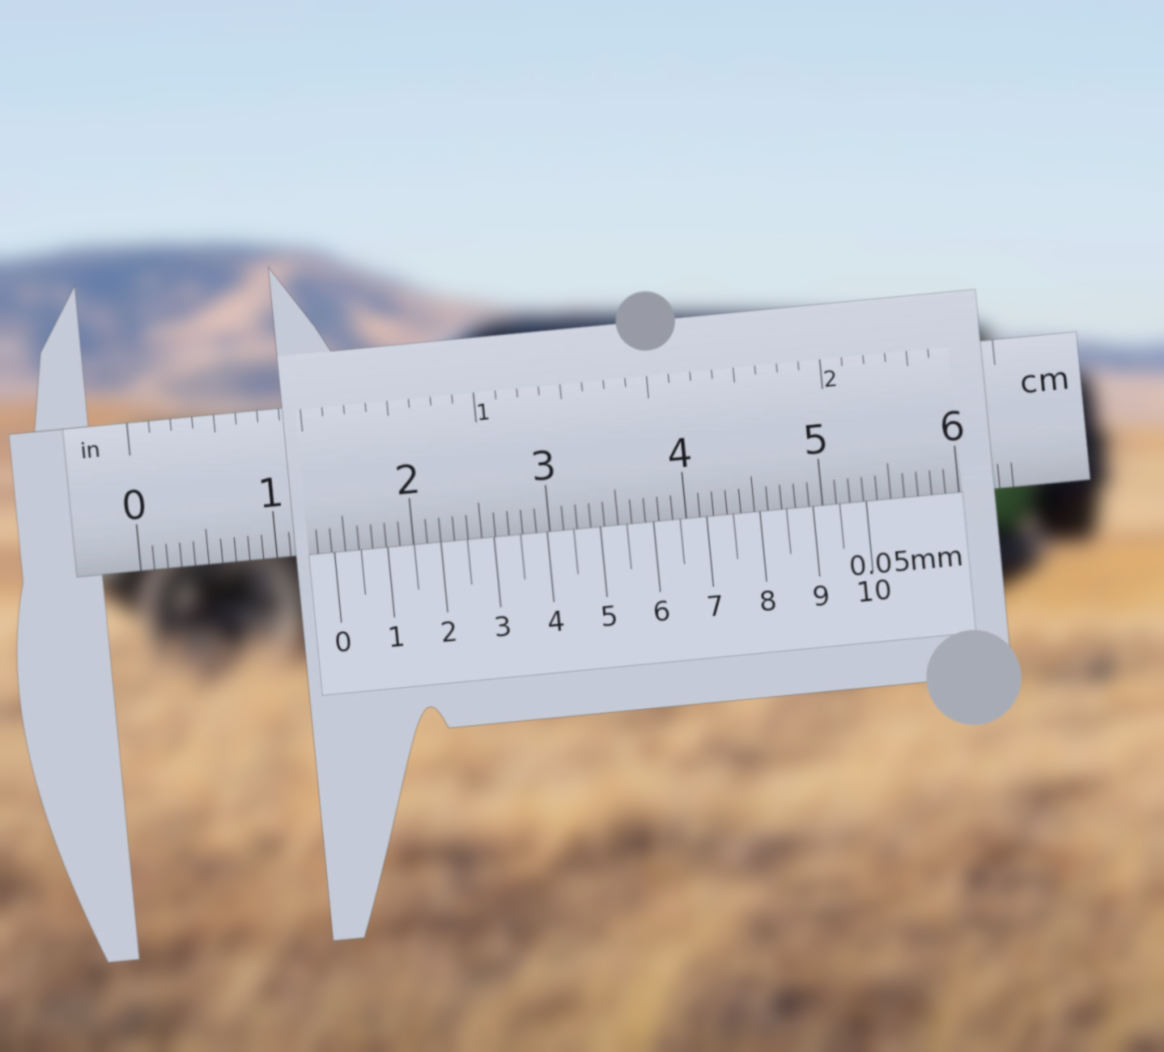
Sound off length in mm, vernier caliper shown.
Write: 14.2 mm
